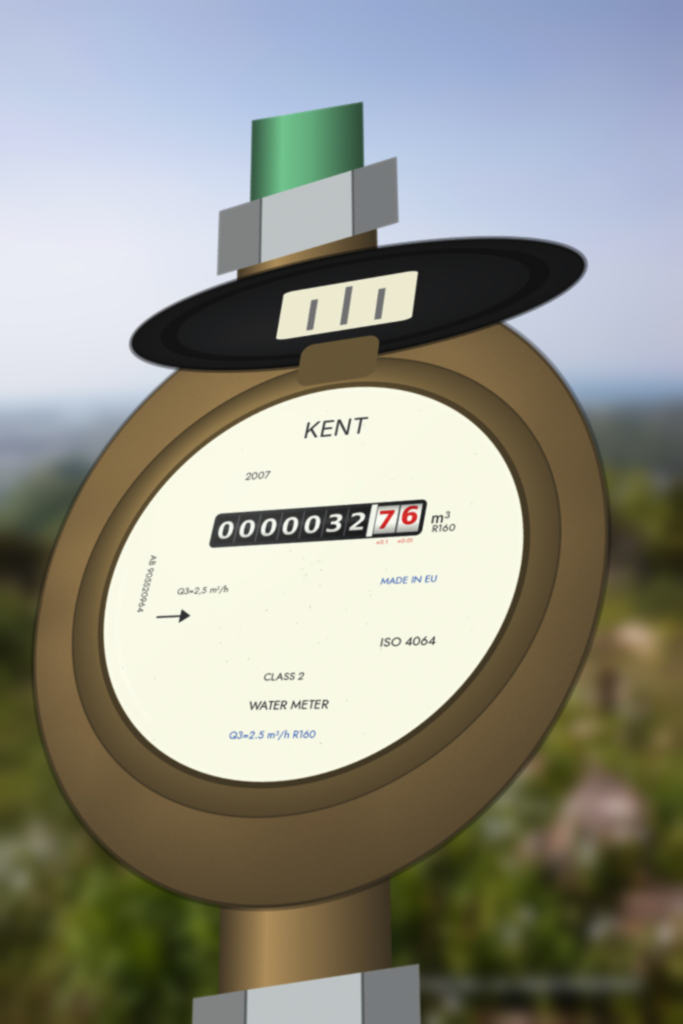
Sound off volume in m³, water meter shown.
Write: 32.76 m³
